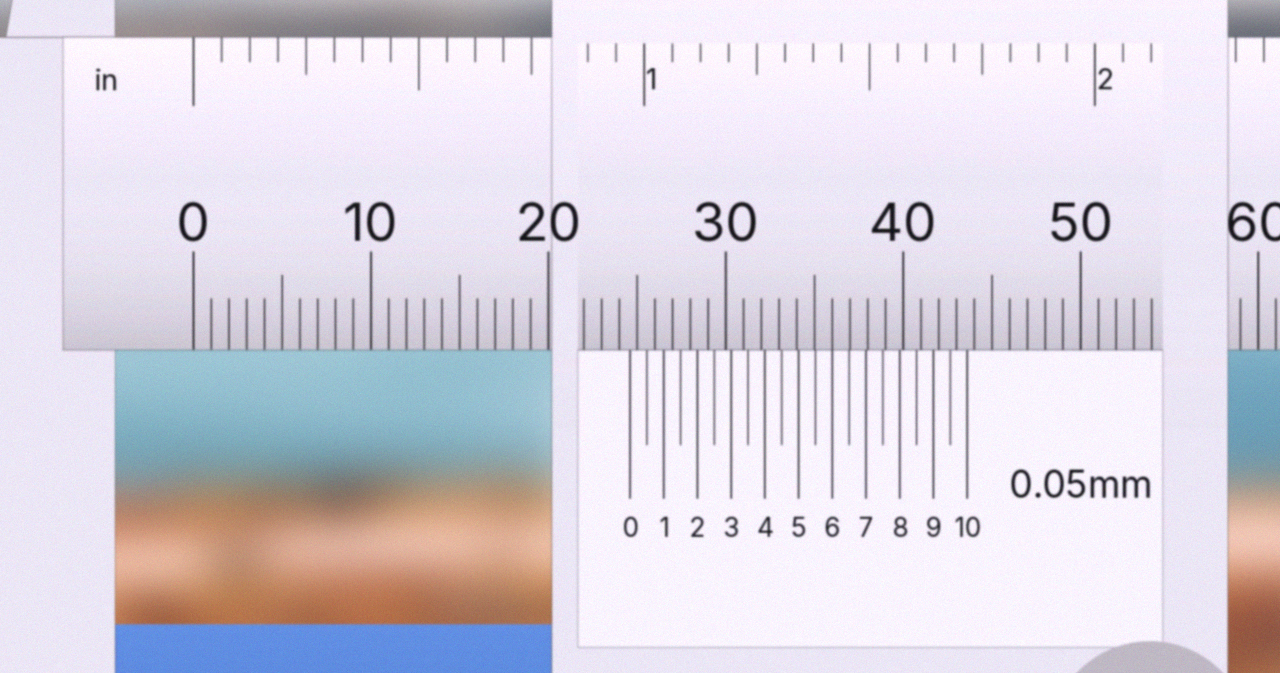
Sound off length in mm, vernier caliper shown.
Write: 24.6 mm
